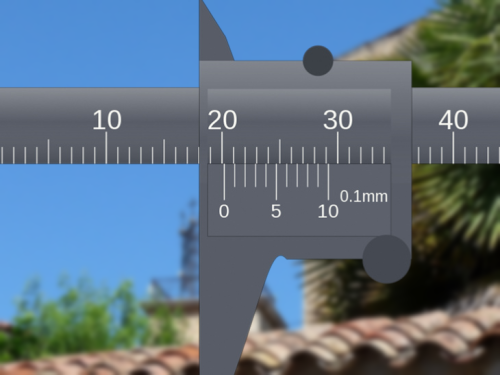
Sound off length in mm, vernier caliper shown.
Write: 20.2 mm
